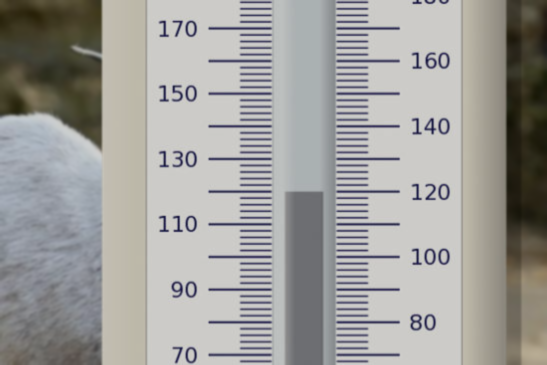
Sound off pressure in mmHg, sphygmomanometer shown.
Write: 120 mmHg
